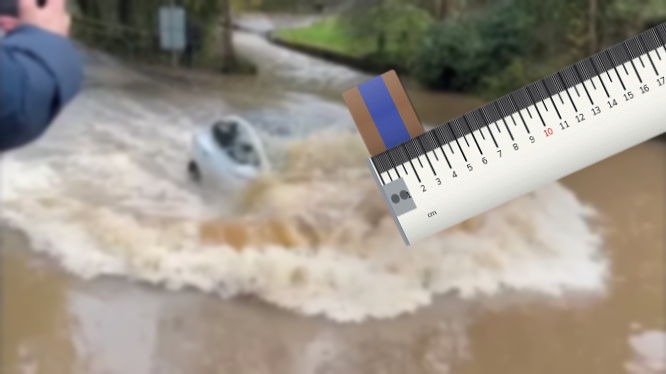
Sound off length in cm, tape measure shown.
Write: 3.5 cm
